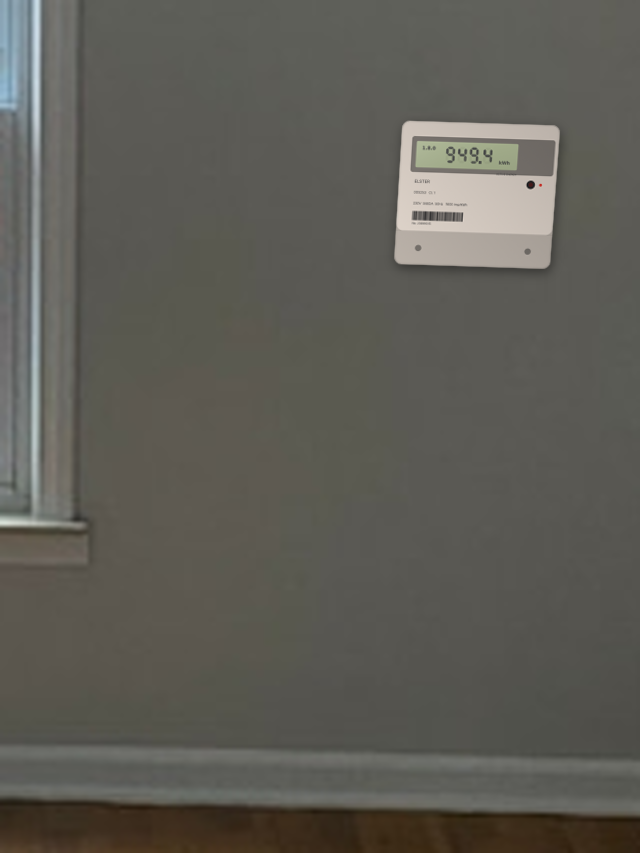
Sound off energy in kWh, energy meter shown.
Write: 949.4 kWh
